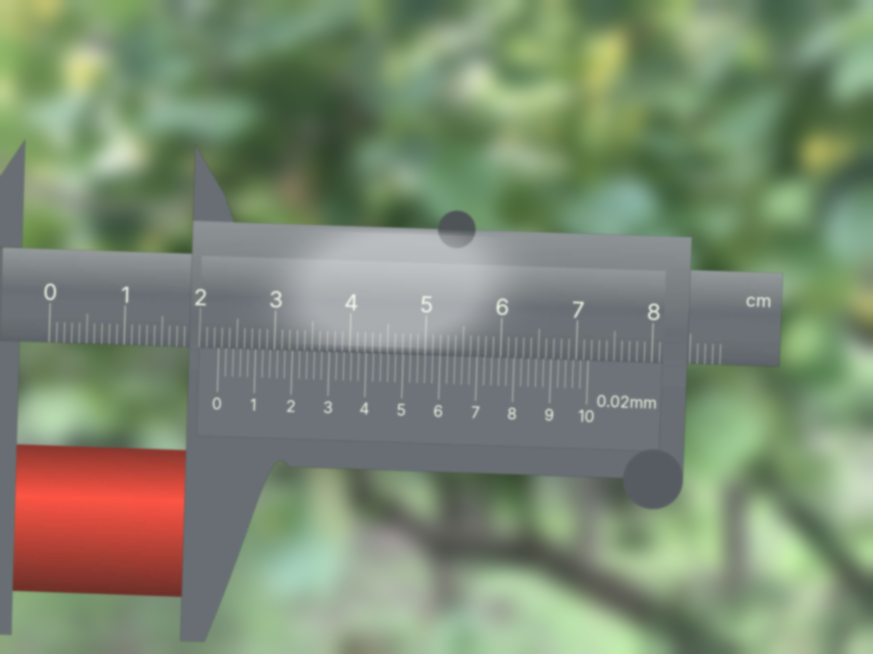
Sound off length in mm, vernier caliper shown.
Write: 22.6 mm
